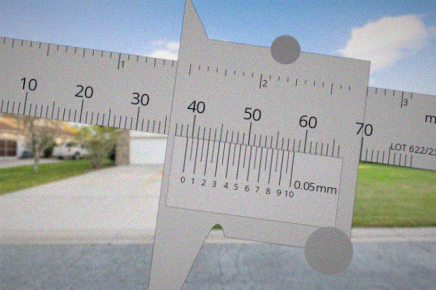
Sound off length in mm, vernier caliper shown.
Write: 39.2 mm
